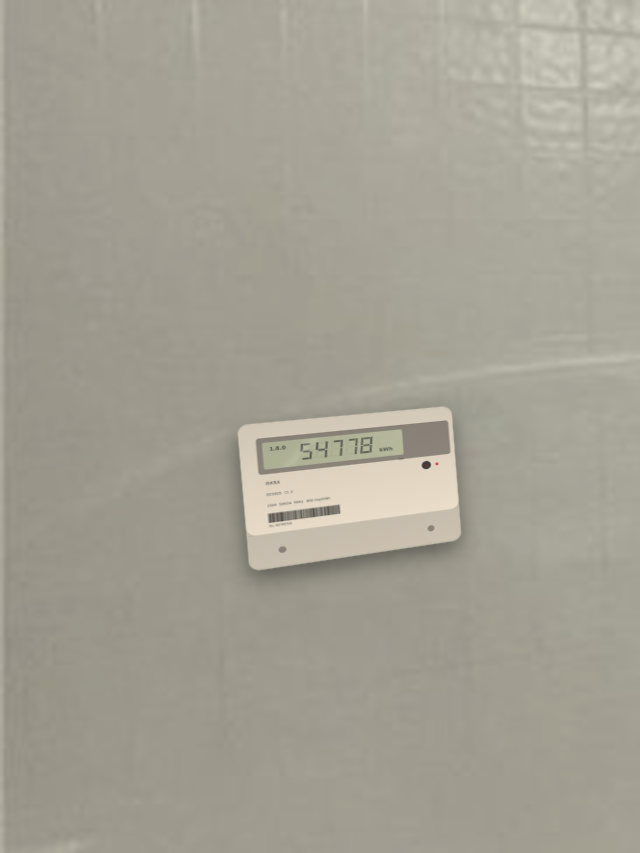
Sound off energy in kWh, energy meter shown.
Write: 54778 kWh
